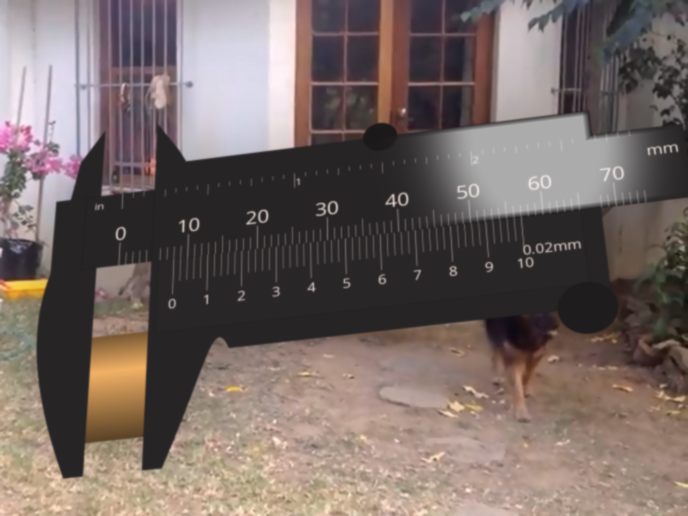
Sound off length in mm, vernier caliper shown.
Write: 8.0 mm
